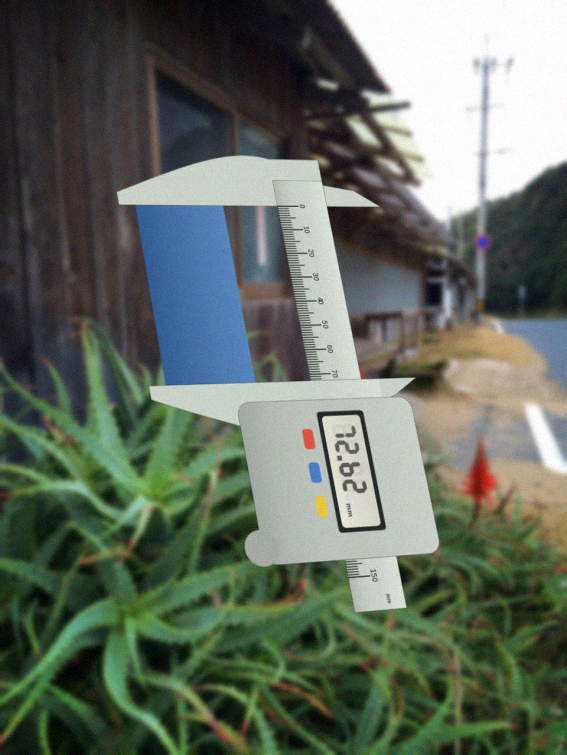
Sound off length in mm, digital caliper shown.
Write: 72.62 mm
